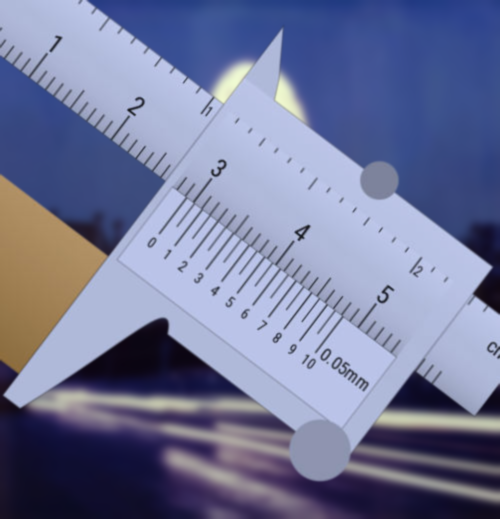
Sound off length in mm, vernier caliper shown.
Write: 29.2 mm
